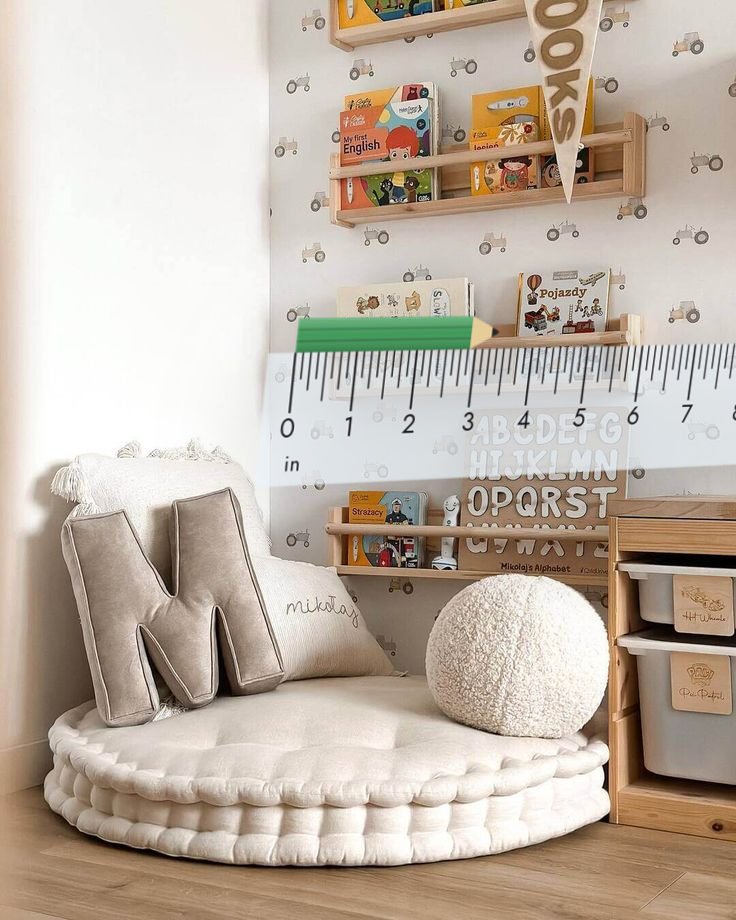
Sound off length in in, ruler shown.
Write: 3.375 in
